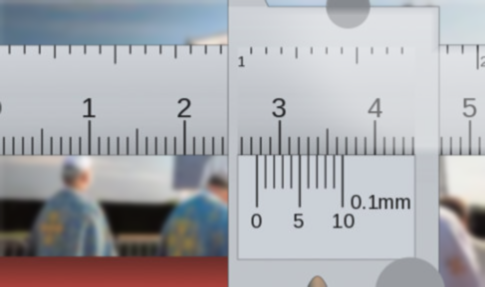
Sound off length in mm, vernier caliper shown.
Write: 27.6 mm
